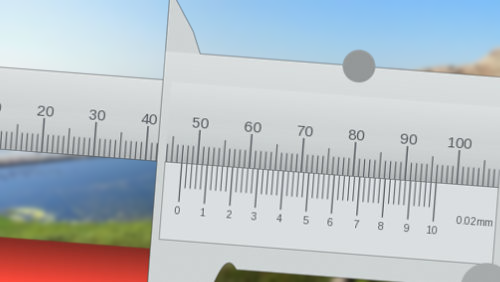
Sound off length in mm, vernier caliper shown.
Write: 47.0 mm
